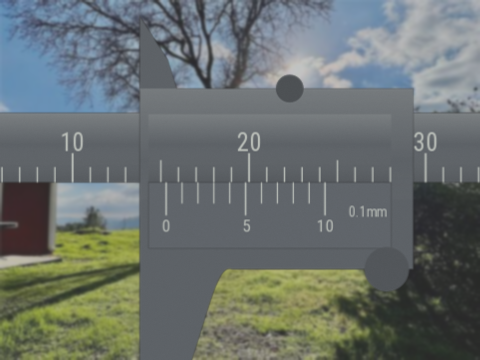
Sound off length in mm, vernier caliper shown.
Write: 15.3 mm
